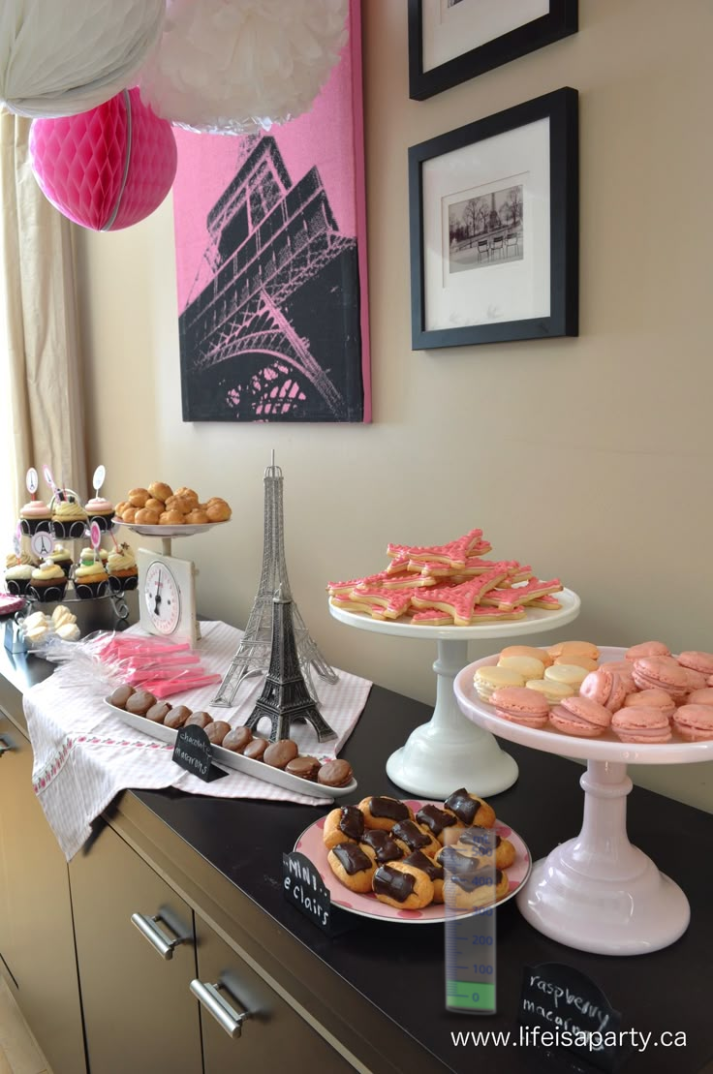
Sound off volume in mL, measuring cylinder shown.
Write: 50 mL
